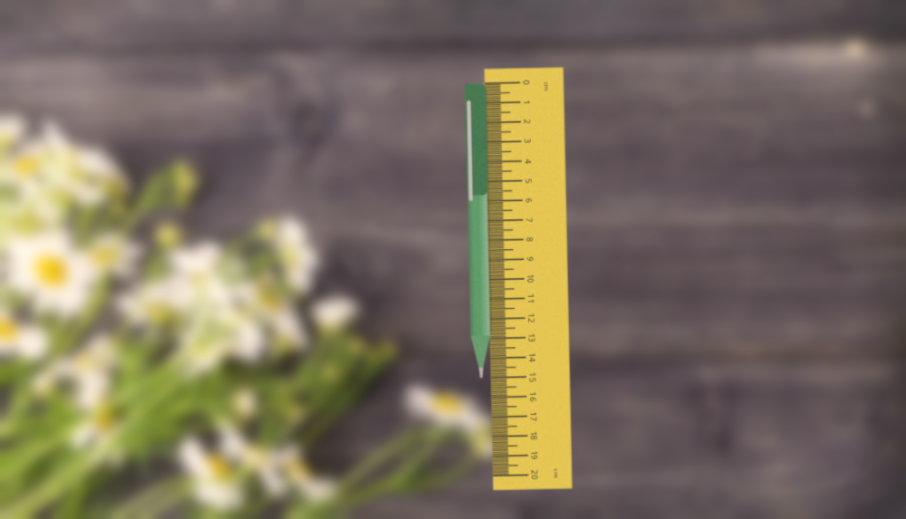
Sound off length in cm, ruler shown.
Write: 15 cm
